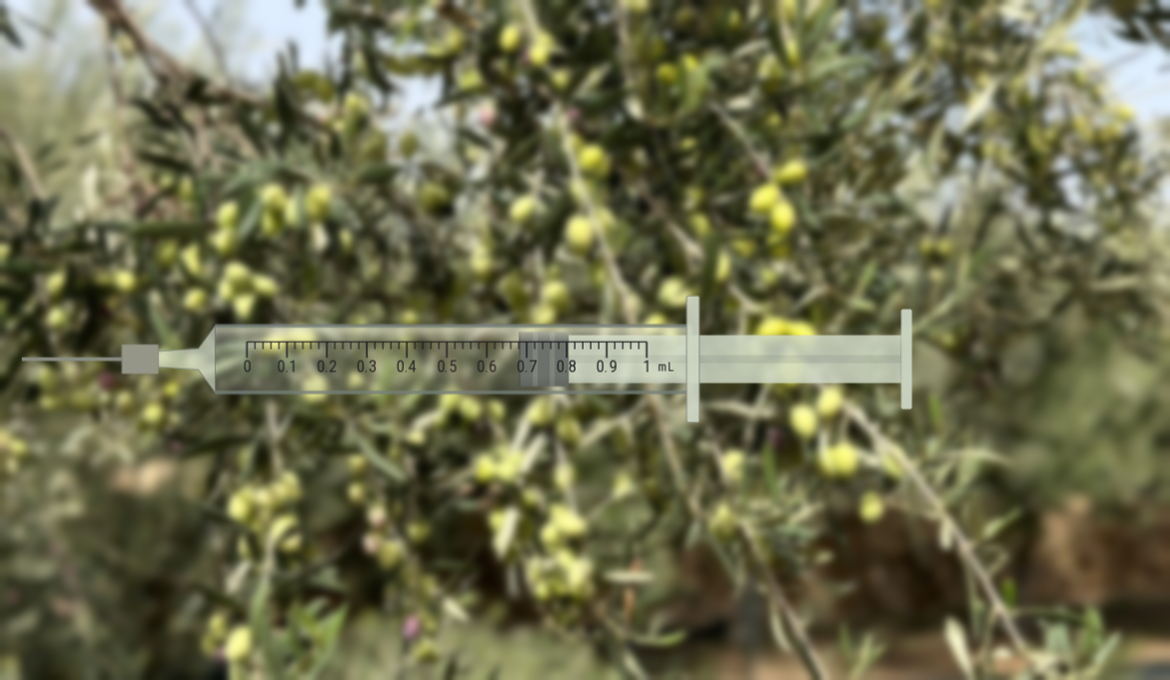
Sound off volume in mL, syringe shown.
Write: 0.68 mL
